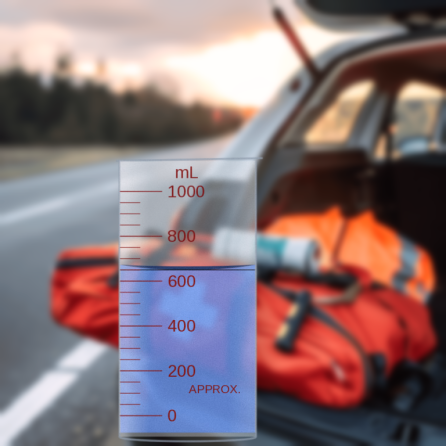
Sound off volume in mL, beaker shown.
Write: 650 mL
